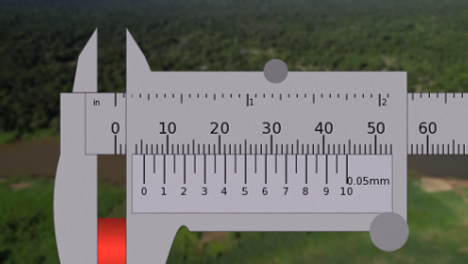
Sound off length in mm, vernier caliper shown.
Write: 5.5 mm
